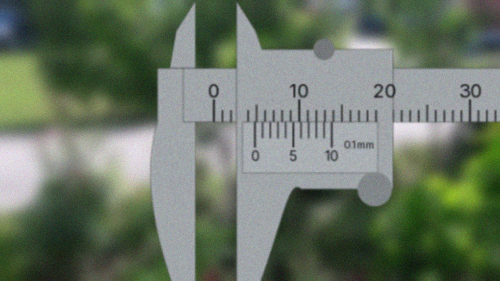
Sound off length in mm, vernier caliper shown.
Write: 4.8 mm
